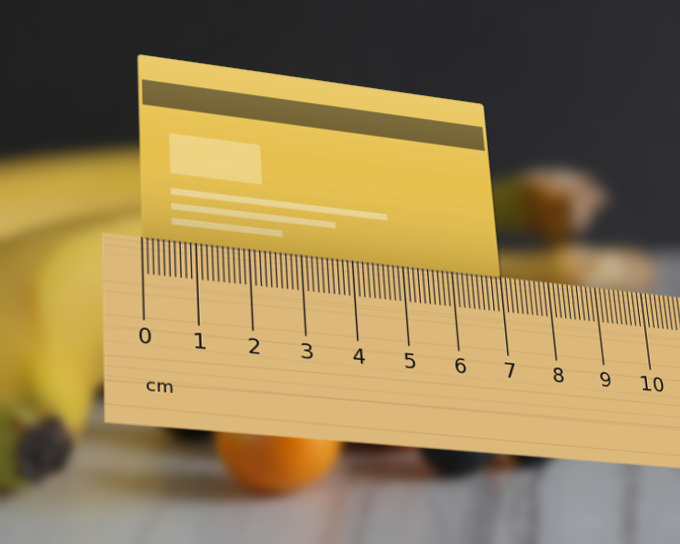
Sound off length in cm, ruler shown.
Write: 7 cm
